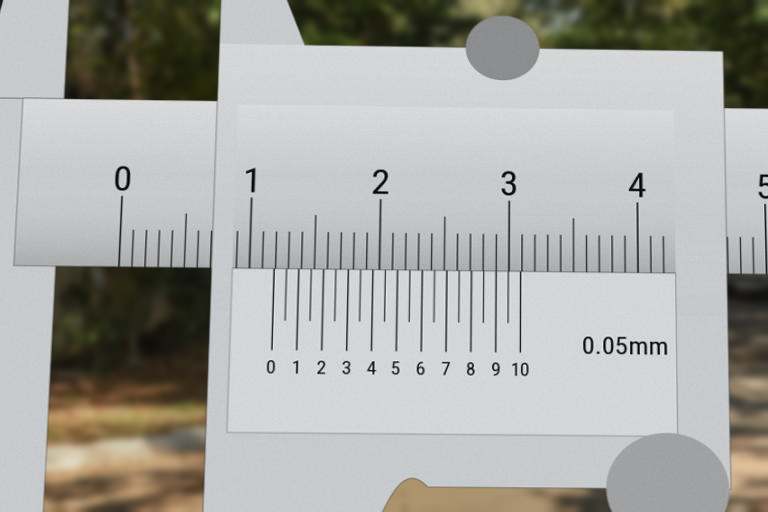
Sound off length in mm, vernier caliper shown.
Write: 11.9 mm
